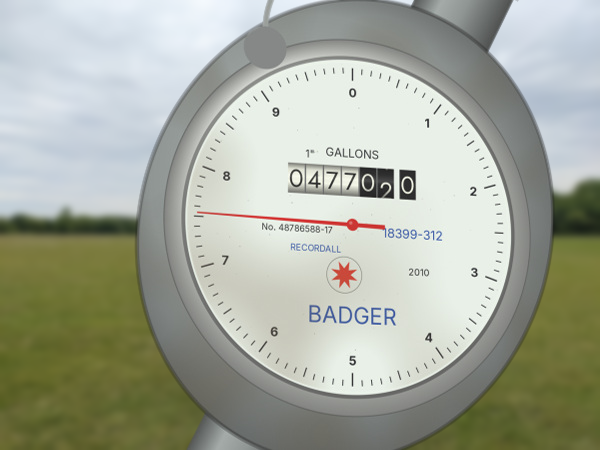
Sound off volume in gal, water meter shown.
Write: 477017.5 gal
